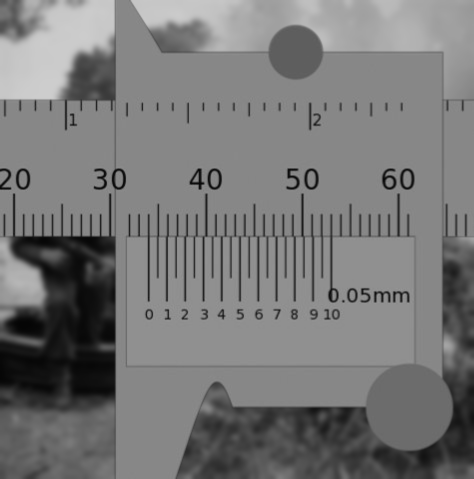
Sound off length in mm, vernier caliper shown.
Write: 34.0 mm
